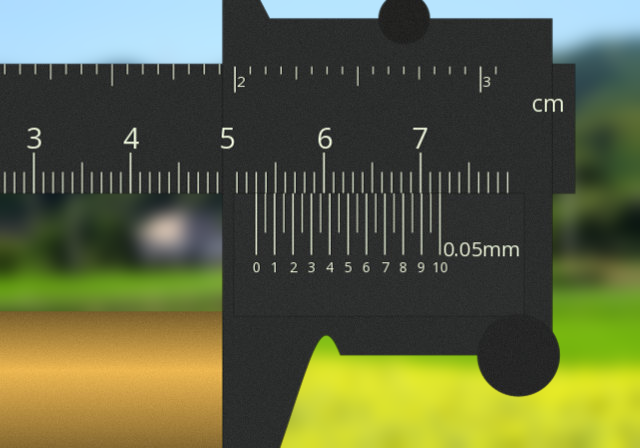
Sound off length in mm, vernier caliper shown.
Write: 53.0 mm
